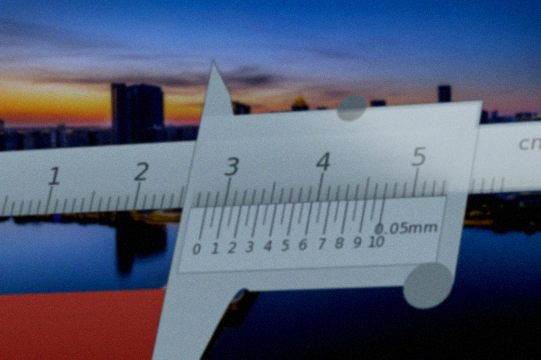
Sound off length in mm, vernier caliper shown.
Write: 28.0 mm
